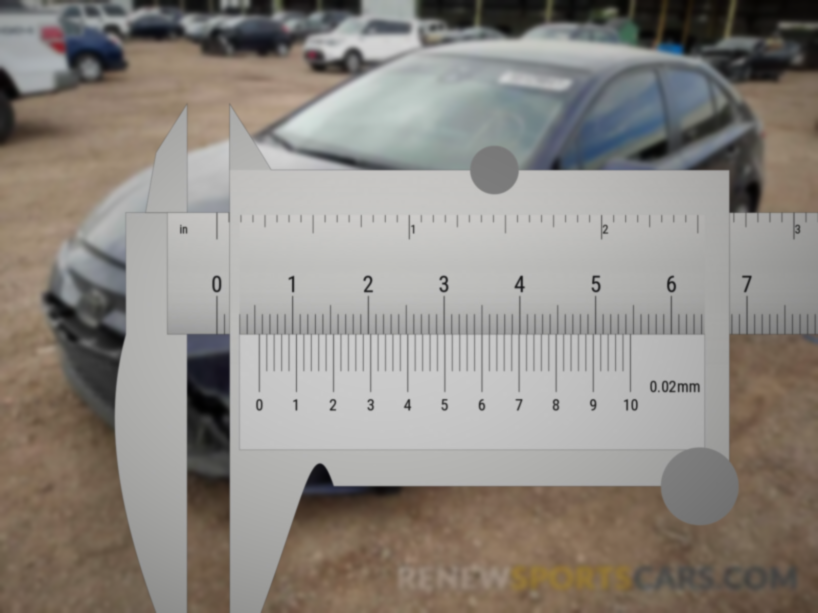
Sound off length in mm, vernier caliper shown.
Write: 5.6 mm
